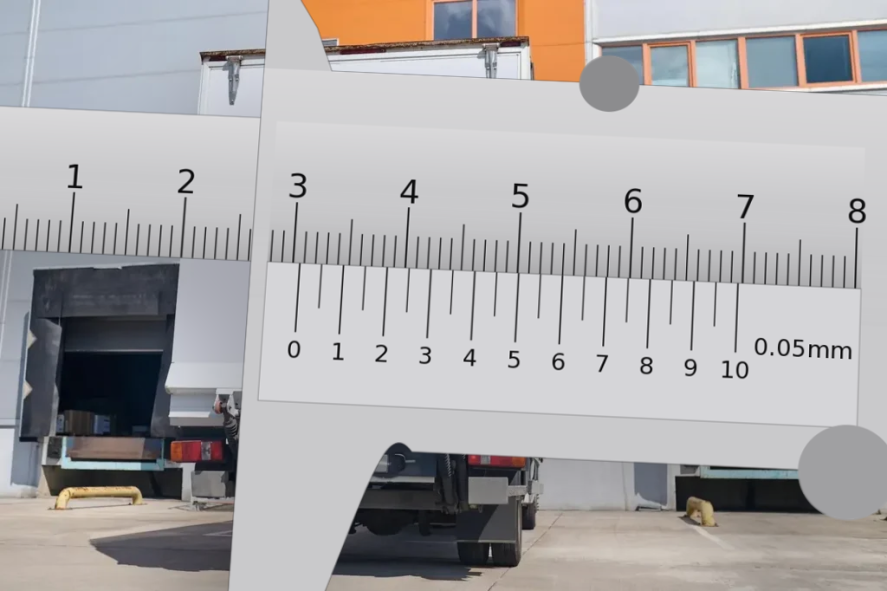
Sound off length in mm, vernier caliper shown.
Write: 30.6 mm
